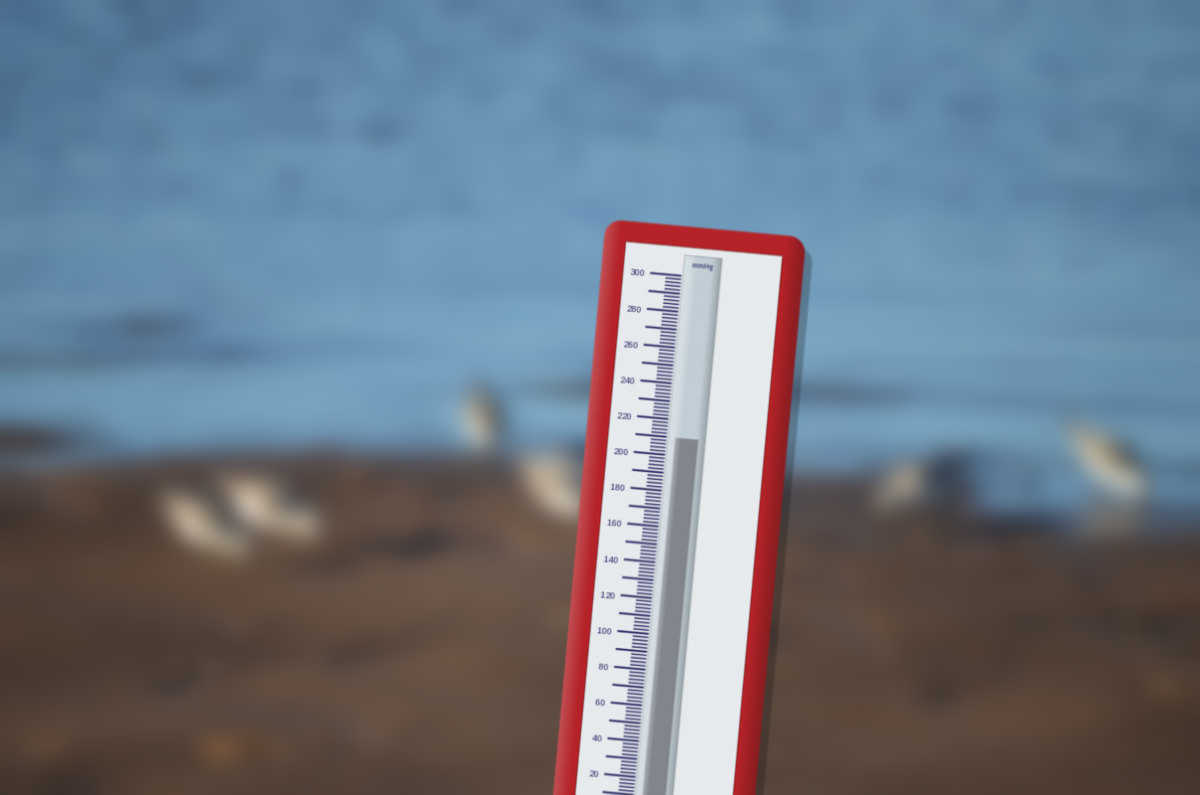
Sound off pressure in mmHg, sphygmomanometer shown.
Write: 210 mmHg
